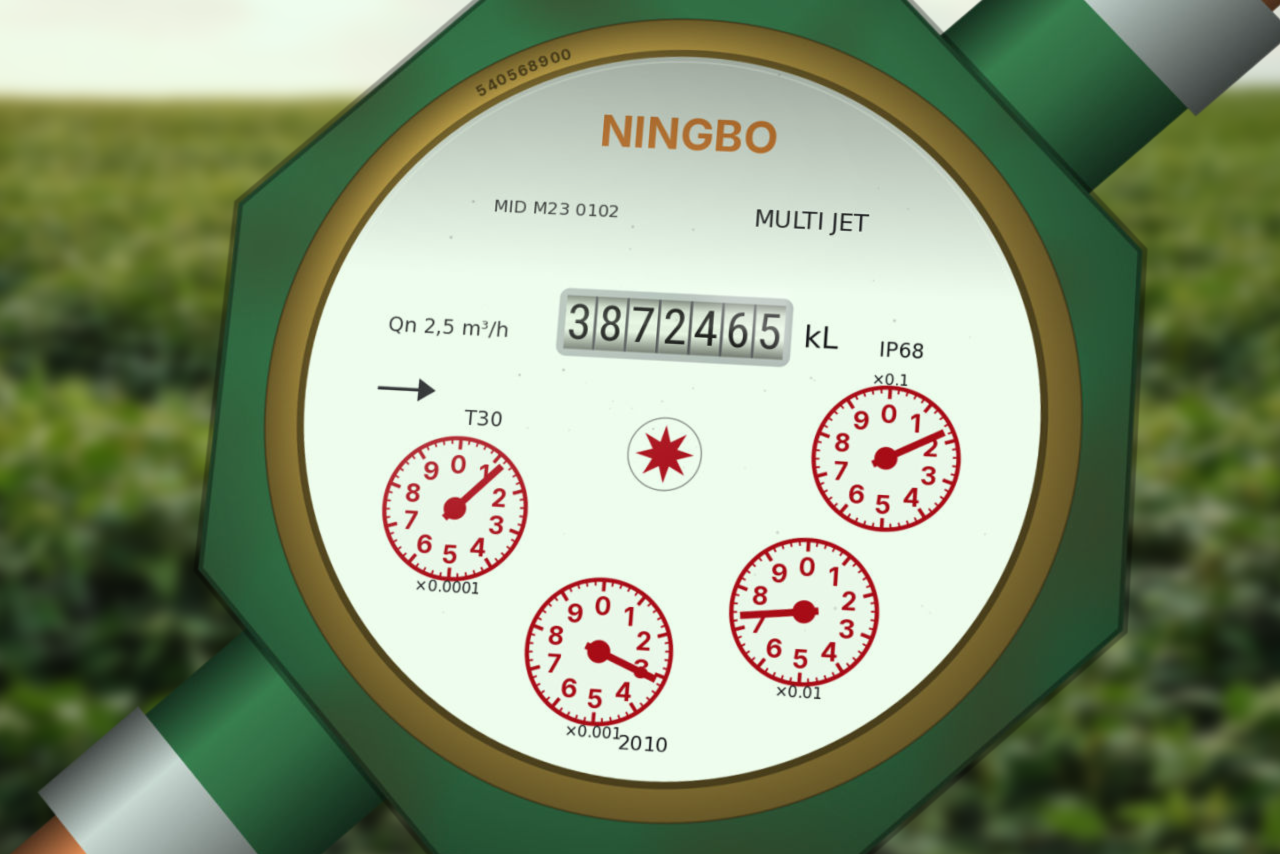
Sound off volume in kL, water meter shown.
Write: 3872465.1731 kL
